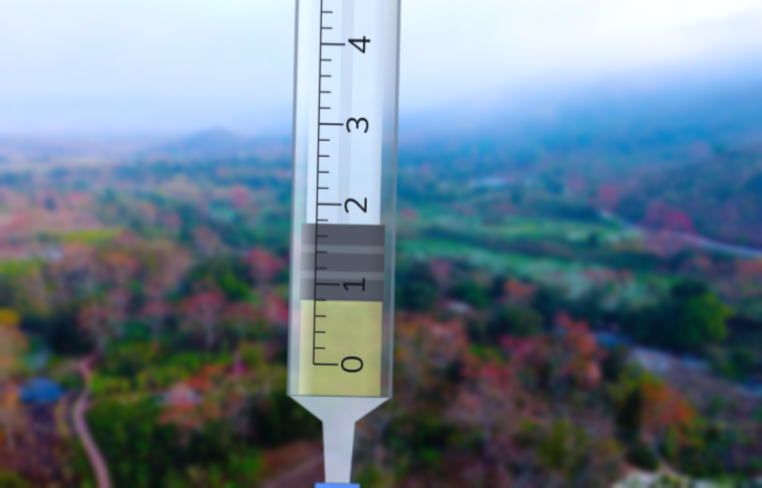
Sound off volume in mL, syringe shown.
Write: 0.8 mL
